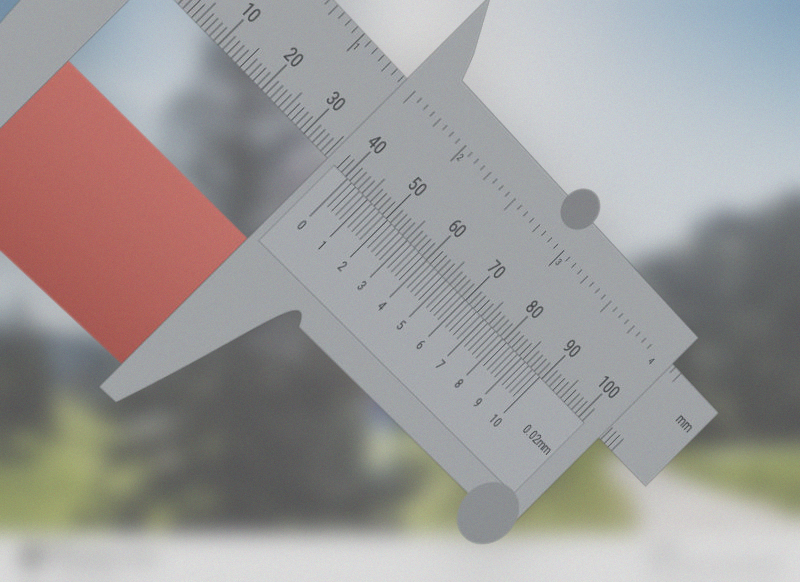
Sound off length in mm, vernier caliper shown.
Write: 40.5 mm
